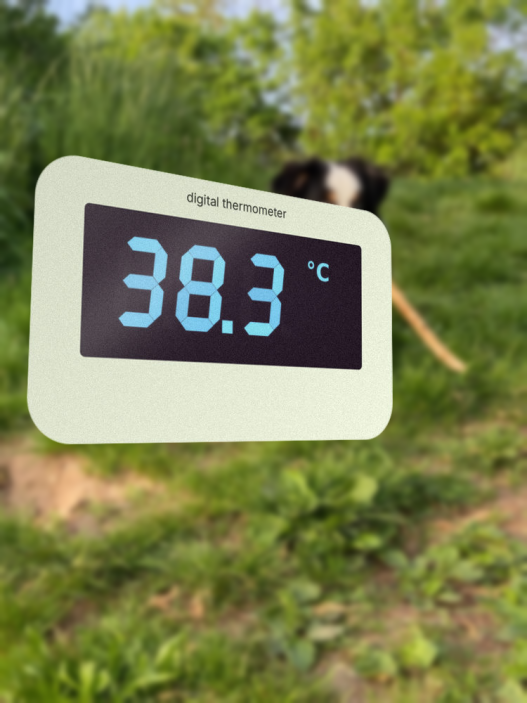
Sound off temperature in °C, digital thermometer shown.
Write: 38.3 °C
